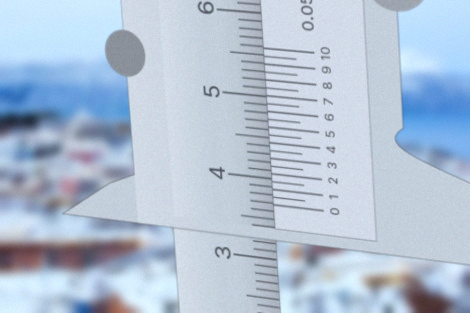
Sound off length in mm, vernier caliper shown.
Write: 36.8 mm
